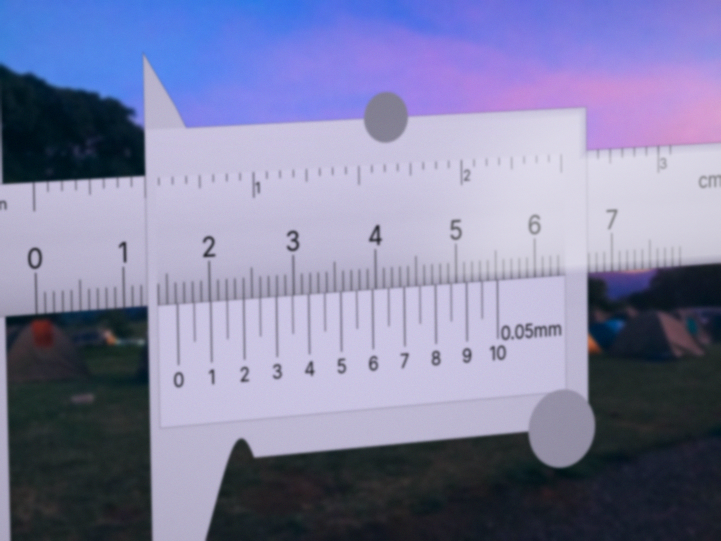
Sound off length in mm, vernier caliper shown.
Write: 16.2 mm
